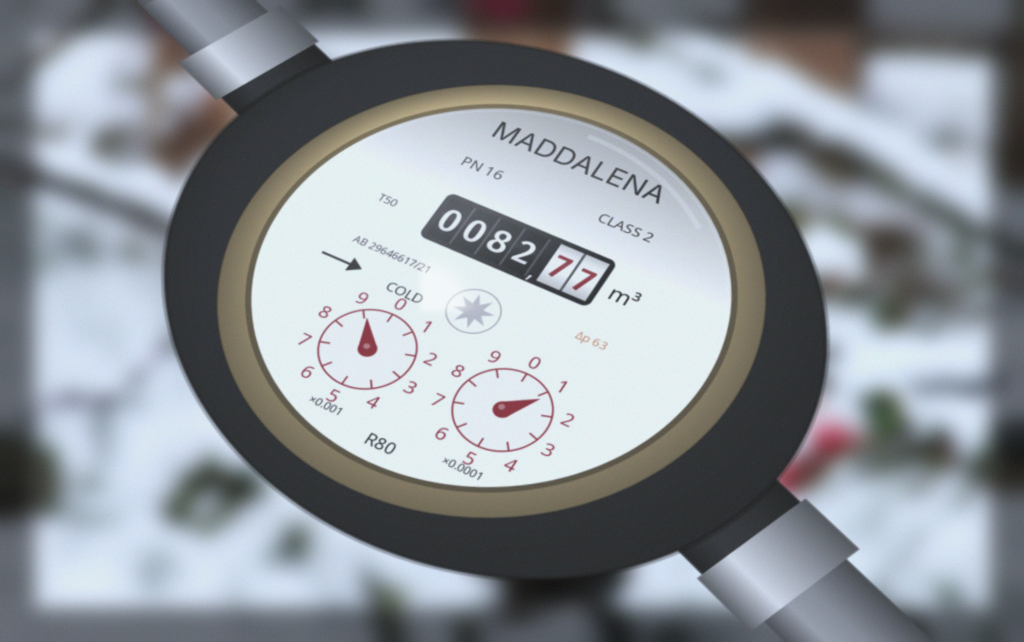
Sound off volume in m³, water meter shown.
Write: 82.7691 m³
